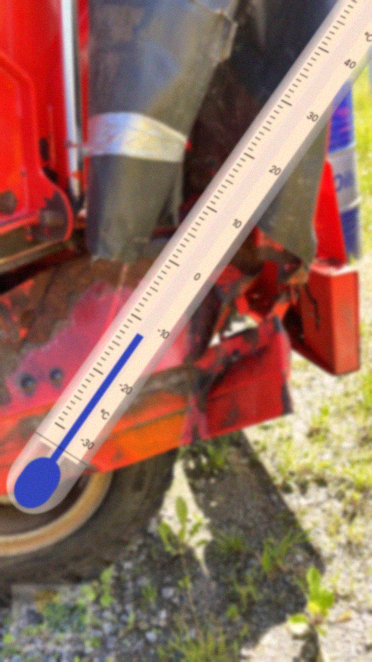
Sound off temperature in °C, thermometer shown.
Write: -12 °C
